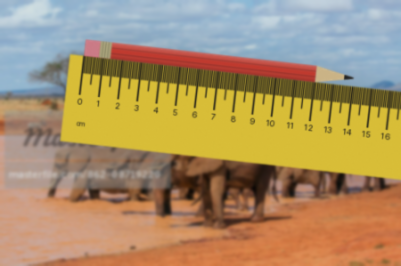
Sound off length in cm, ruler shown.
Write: 14 cm
